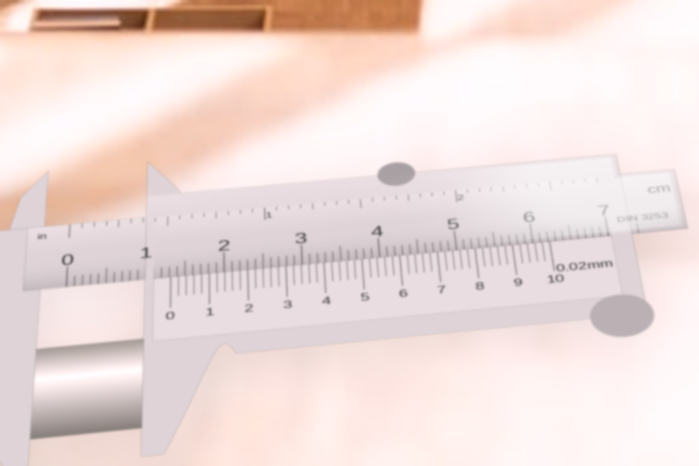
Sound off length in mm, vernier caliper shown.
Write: 13.2 mm
